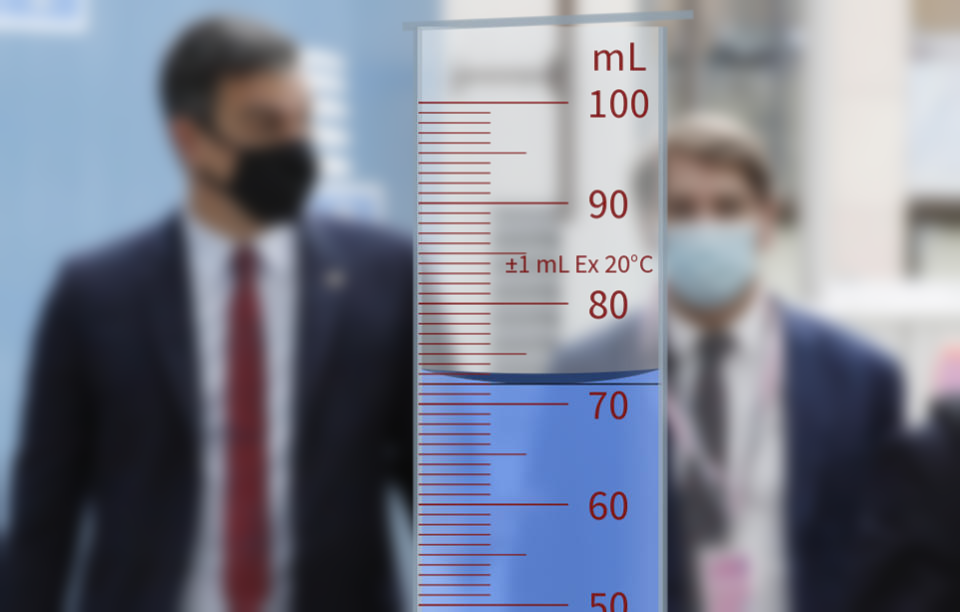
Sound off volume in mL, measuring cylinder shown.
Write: 72 mL
